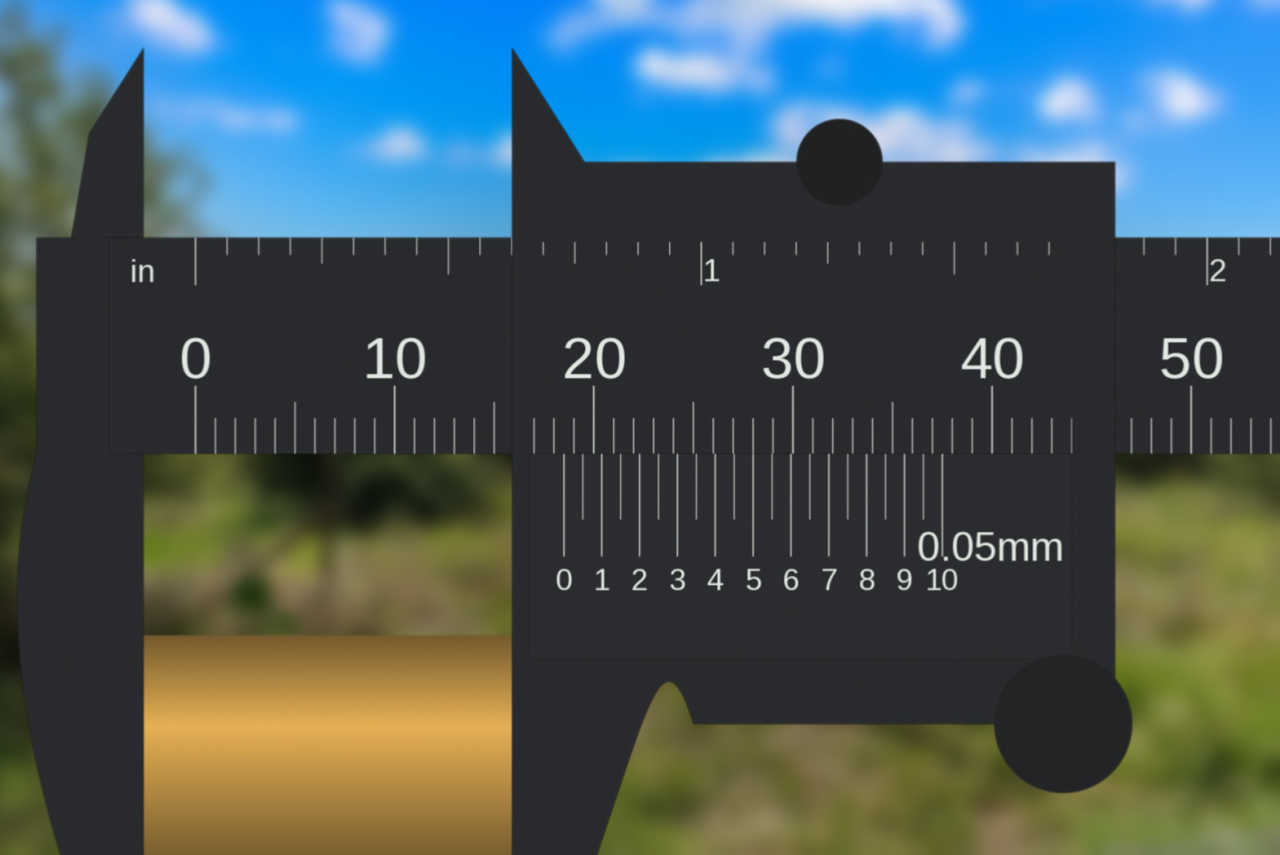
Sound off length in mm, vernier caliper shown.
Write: 18.5 mm
